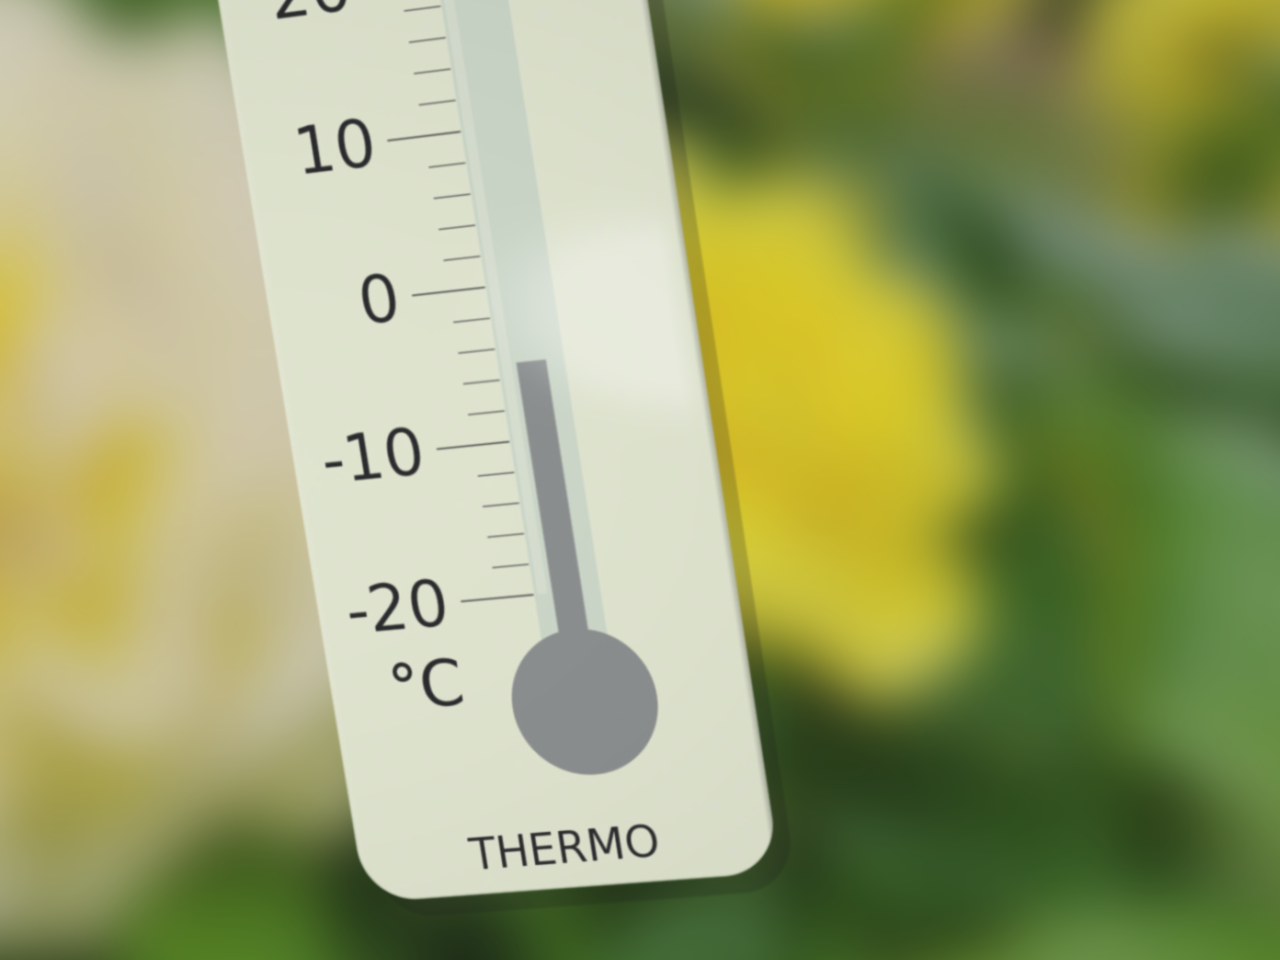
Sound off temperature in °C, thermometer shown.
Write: -5 °C
